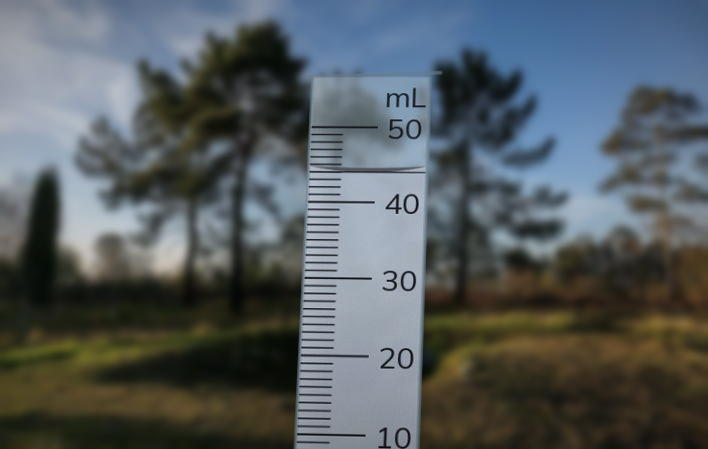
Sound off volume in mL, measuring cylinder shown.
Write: 44 mL
